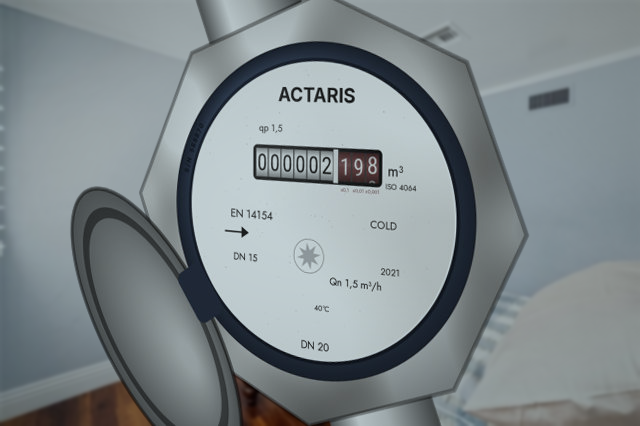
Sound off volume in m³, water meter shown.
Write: 2.198 m³
